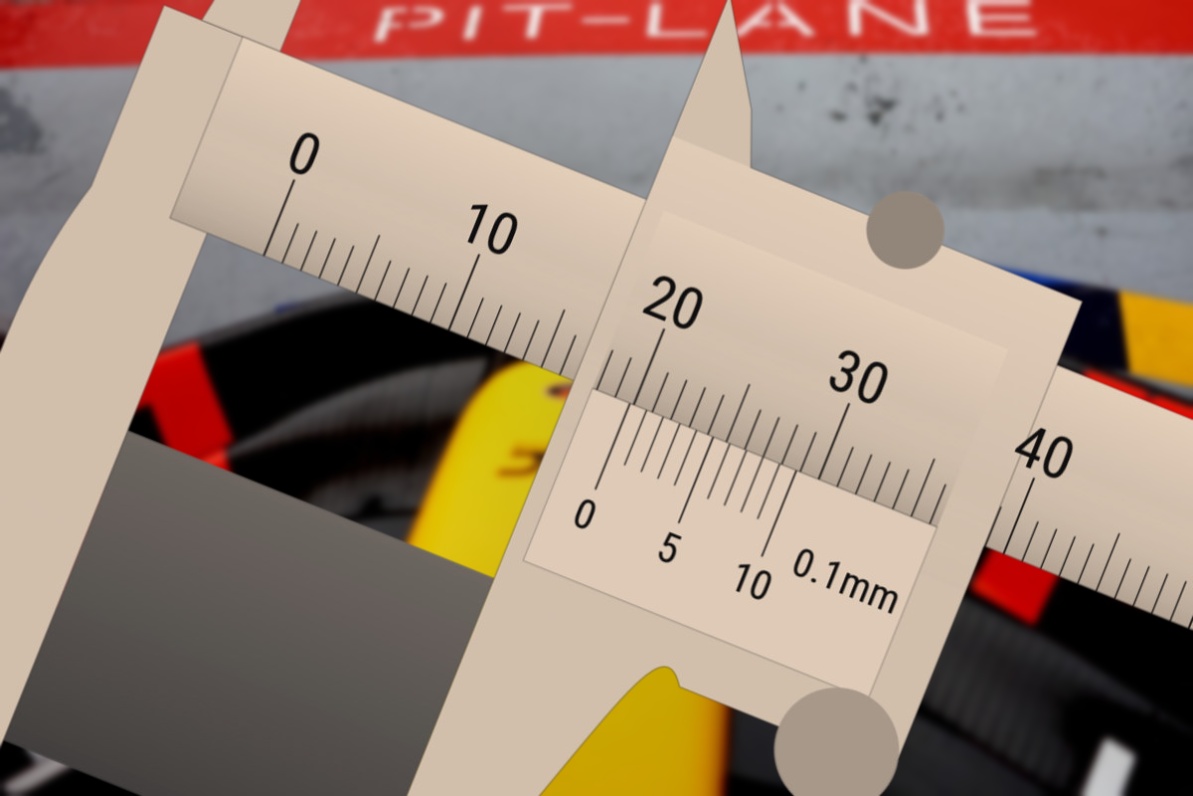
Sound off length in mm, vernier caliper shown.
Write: 19.8 mm
